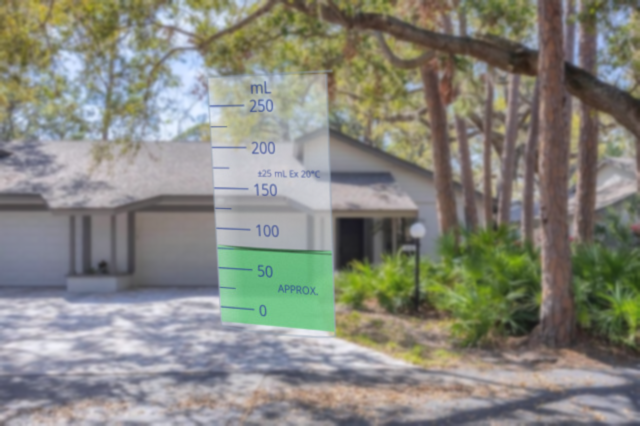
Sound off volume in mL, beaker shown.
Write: 75 mL
